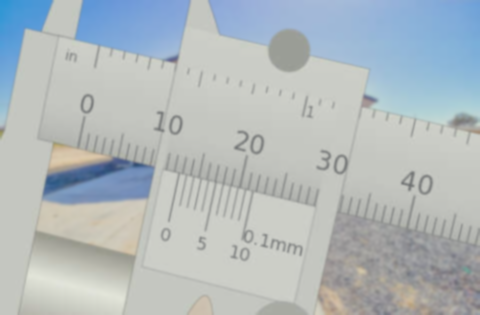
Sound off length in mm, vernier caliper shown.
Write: 12.6 mm
